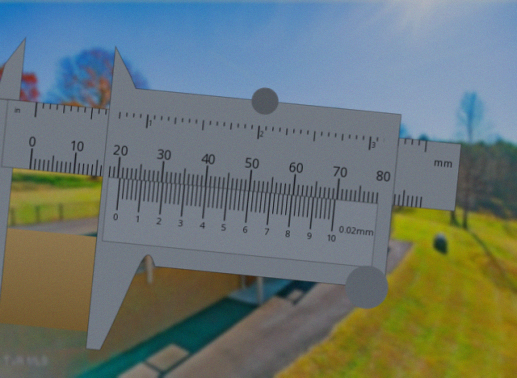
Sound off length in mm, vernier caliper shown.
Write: 20.5 mm
